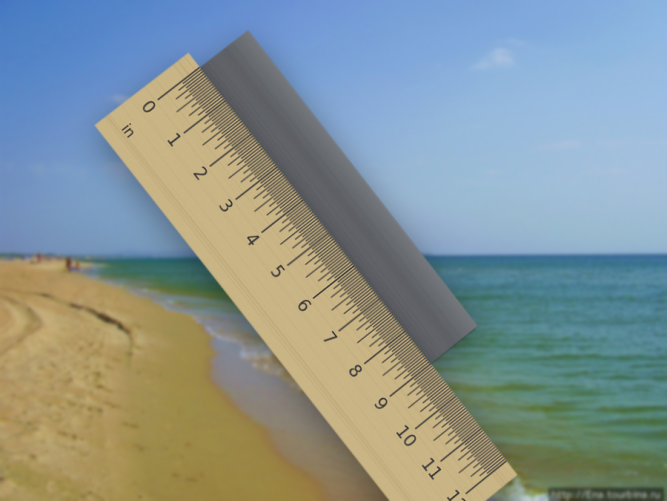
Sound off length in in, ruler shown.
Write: 9 in
